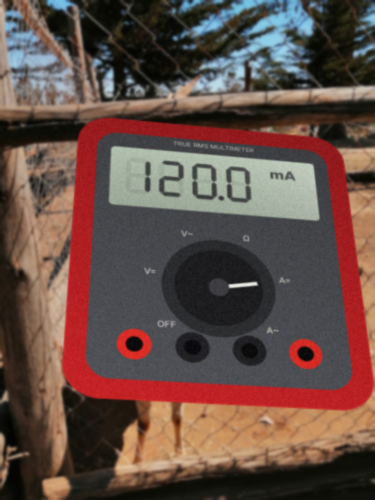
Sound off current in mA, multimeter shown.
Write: 120.0 mA
